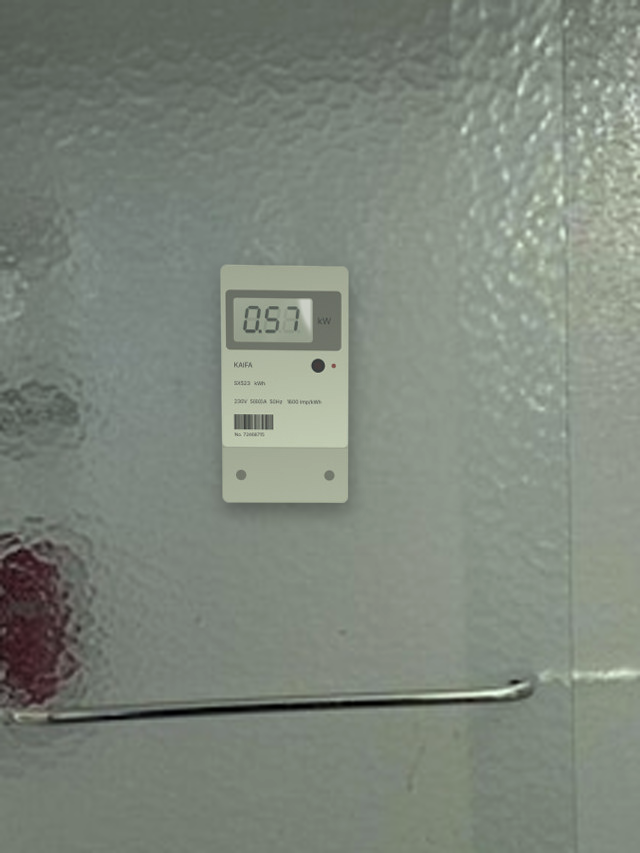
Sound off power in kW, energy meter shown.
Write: 0.57 kW
